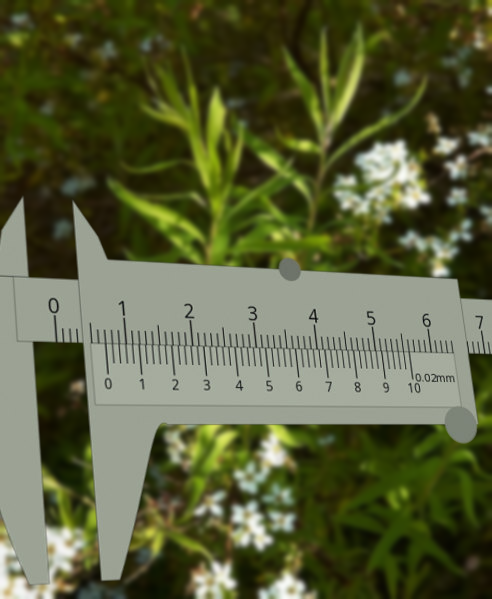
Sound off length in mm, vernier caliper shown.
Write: 7.0 mm
